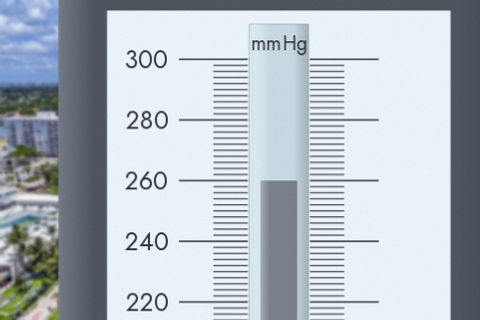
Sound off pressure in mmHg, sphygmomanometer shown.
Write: 260 mmHg
